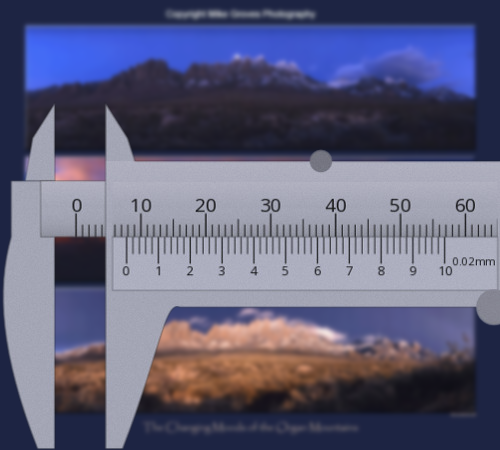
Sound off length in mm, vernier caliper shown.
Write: 7.8 mm
